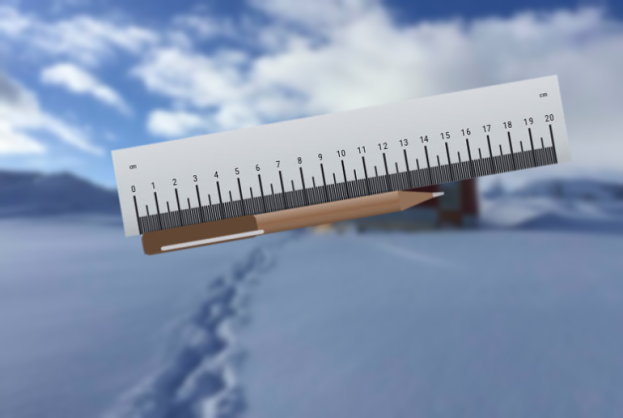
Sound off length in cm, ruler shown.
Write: 14.5 cm
